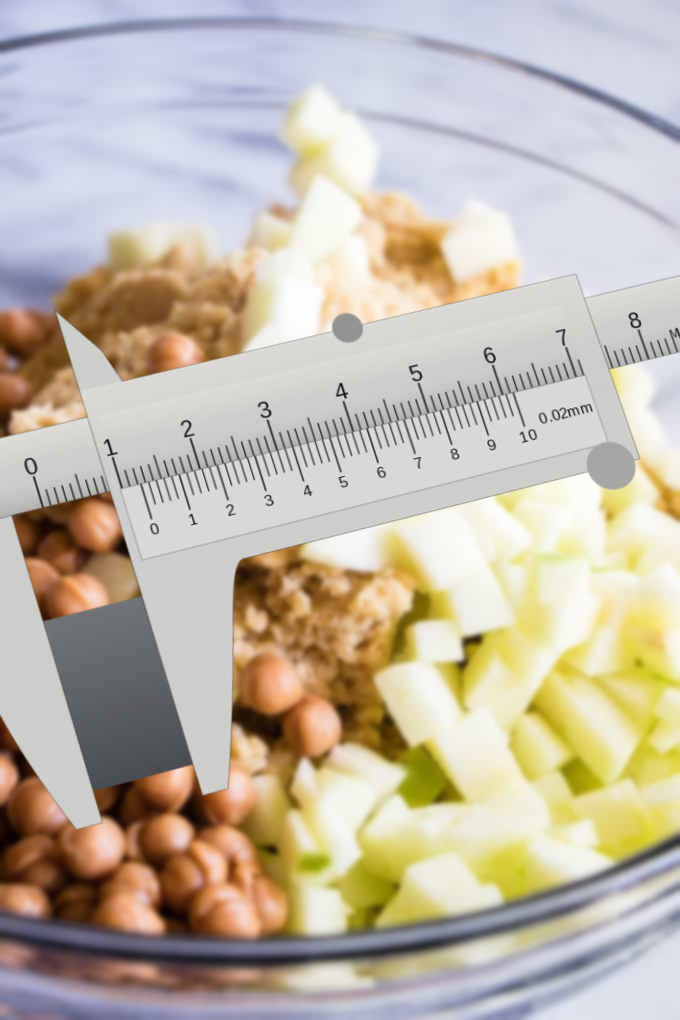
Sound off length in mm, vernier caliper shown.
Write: 12.4 mm
